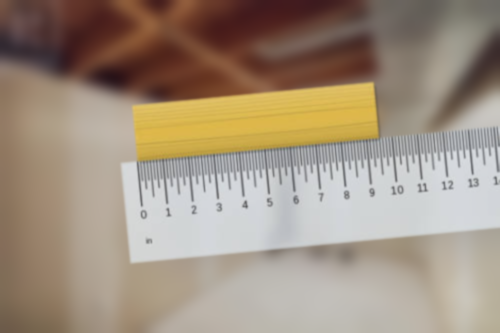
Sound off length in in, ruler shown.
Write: 9.5 in
